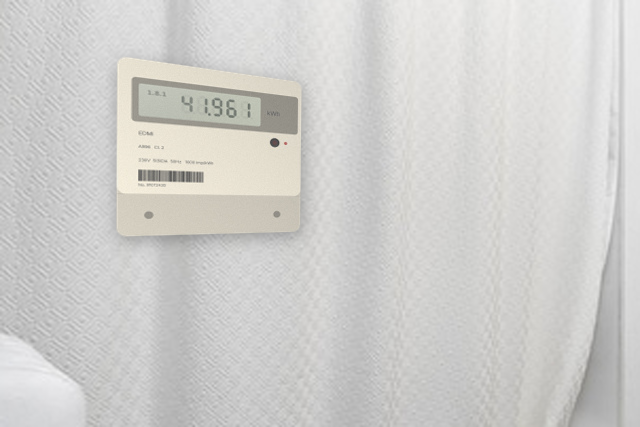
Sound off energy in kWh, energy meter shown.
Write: 41.961 kWh
